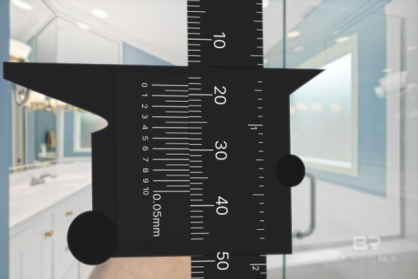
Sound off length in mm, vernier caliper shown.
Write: 18.4 mm
